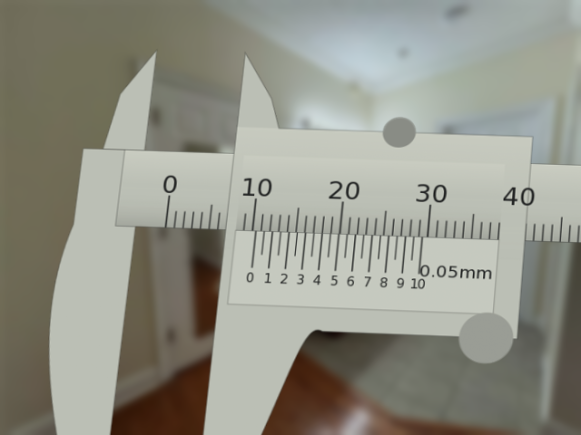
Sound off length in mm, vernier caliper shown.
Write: 10.4 mm
